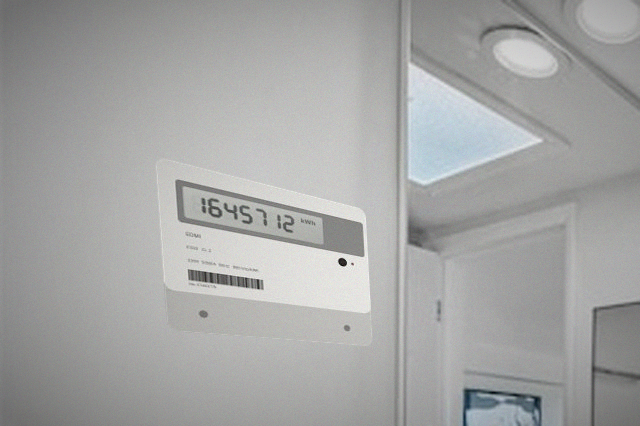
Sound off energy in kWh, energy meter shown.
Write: 1645712 kWh
